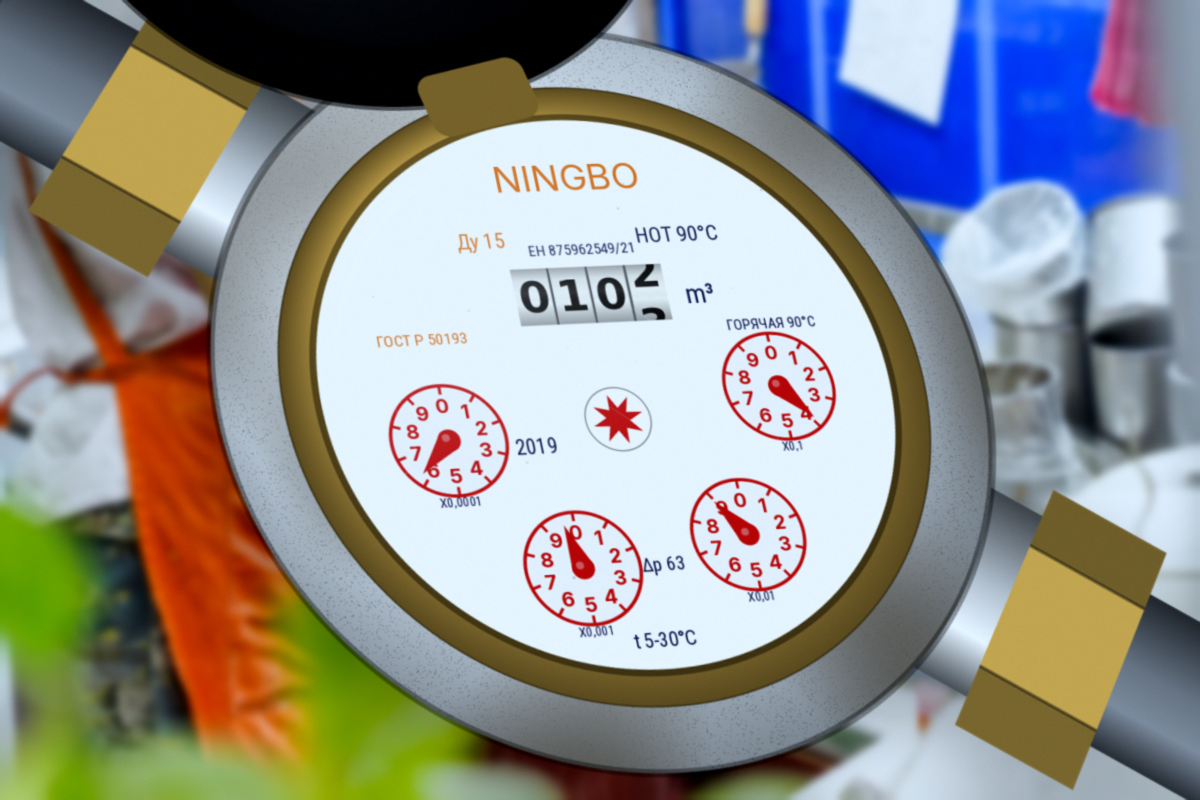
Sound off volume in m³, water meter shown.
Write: 102.3896 m³
